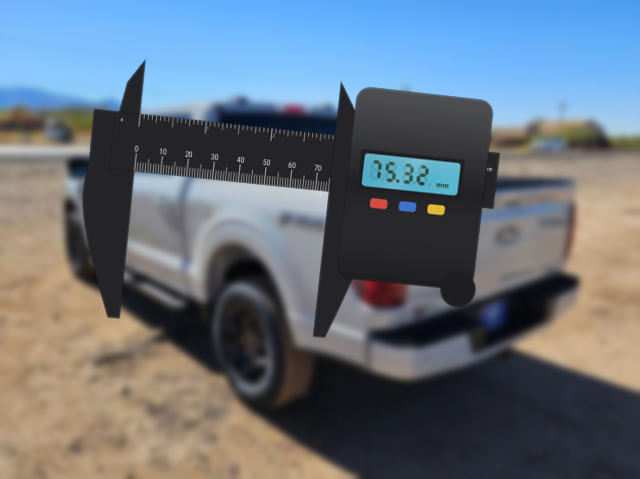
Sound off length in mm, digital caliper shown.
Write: 75.32 mm
